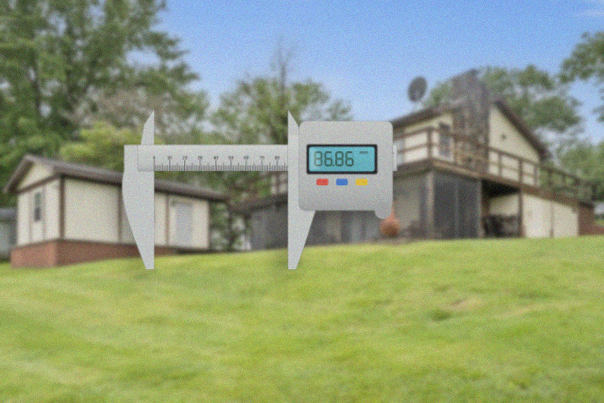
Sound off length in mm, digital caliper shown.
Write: 86.86 mm
